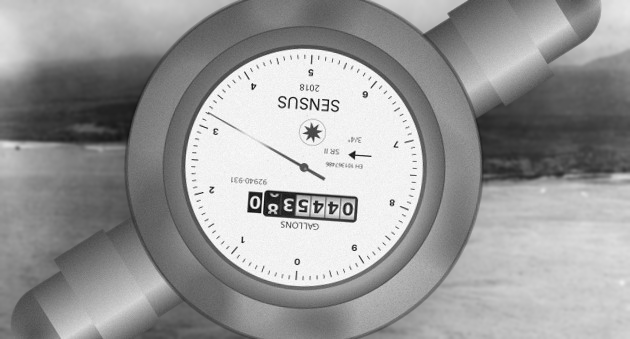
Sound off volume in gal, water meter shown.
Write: 445383.2 gal
